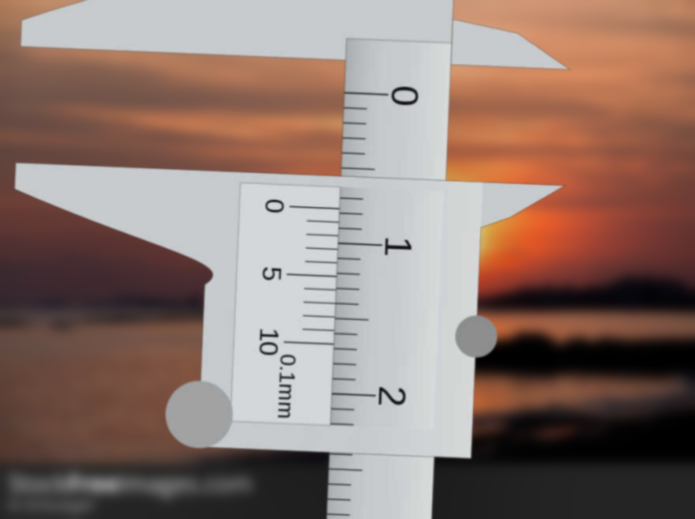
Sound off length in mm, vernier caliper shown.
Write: 7.7 mm
